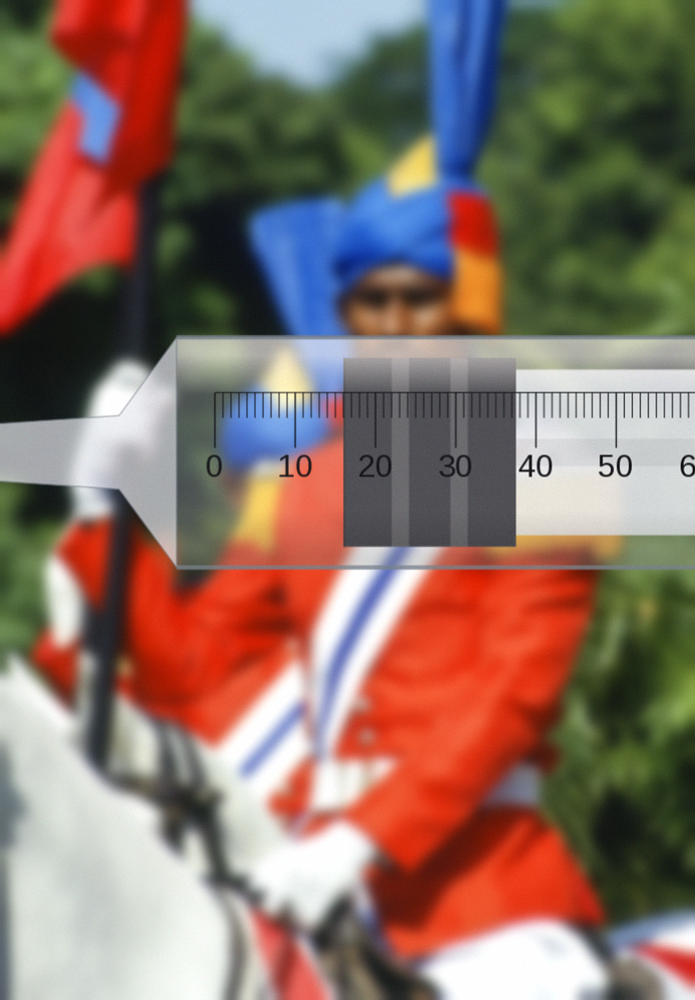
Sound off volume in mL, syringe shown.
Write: 16 mL
